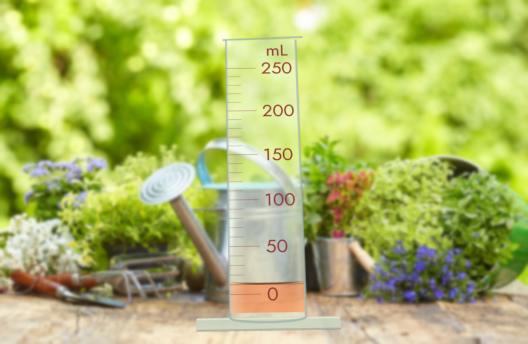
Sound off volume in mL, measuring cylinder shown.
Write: 10 mL
